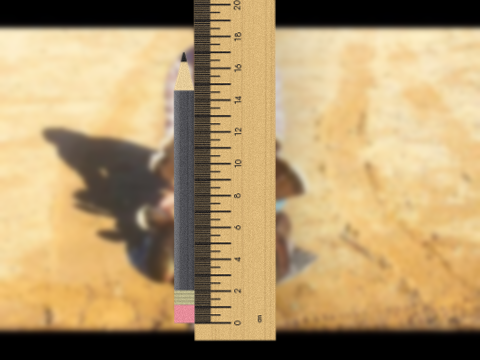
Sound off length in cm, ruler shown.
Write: 17 cm
